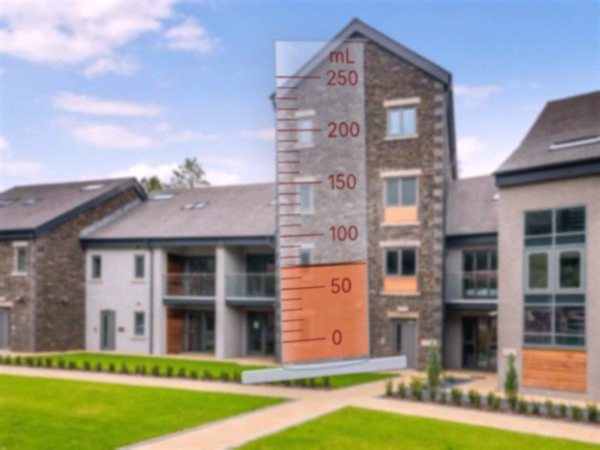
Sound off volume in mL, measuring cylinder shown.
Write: 70 mL
